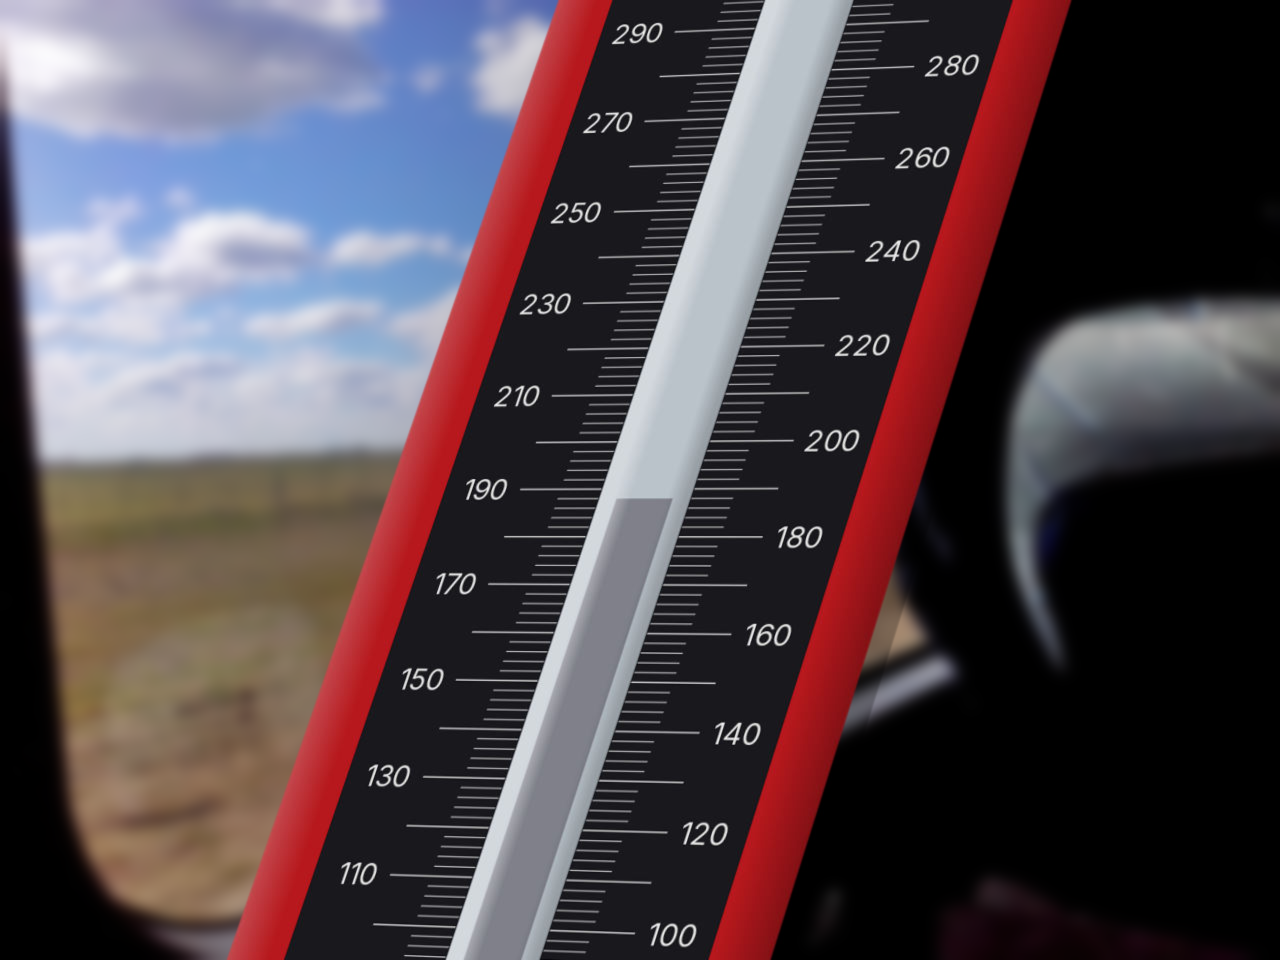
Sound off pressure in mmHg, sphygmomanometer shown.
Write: 188 mmHg
